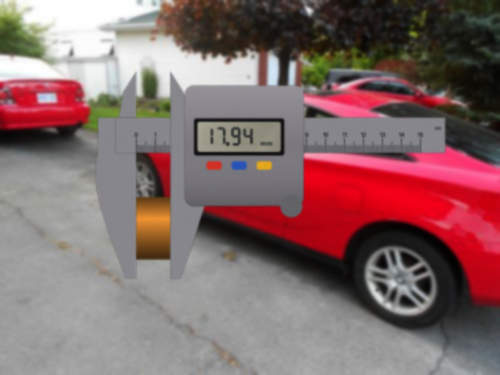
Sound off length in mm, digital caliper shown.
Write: 17.94 mm
